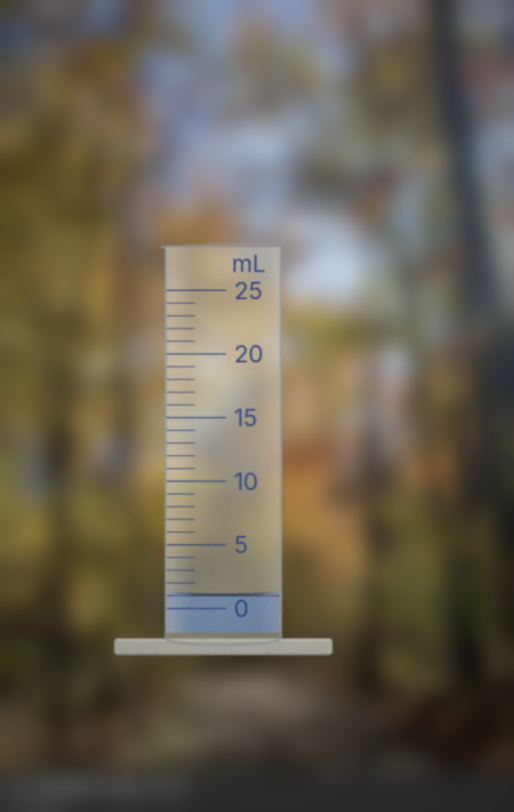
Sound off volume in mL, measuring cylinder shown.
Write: 1 mL
